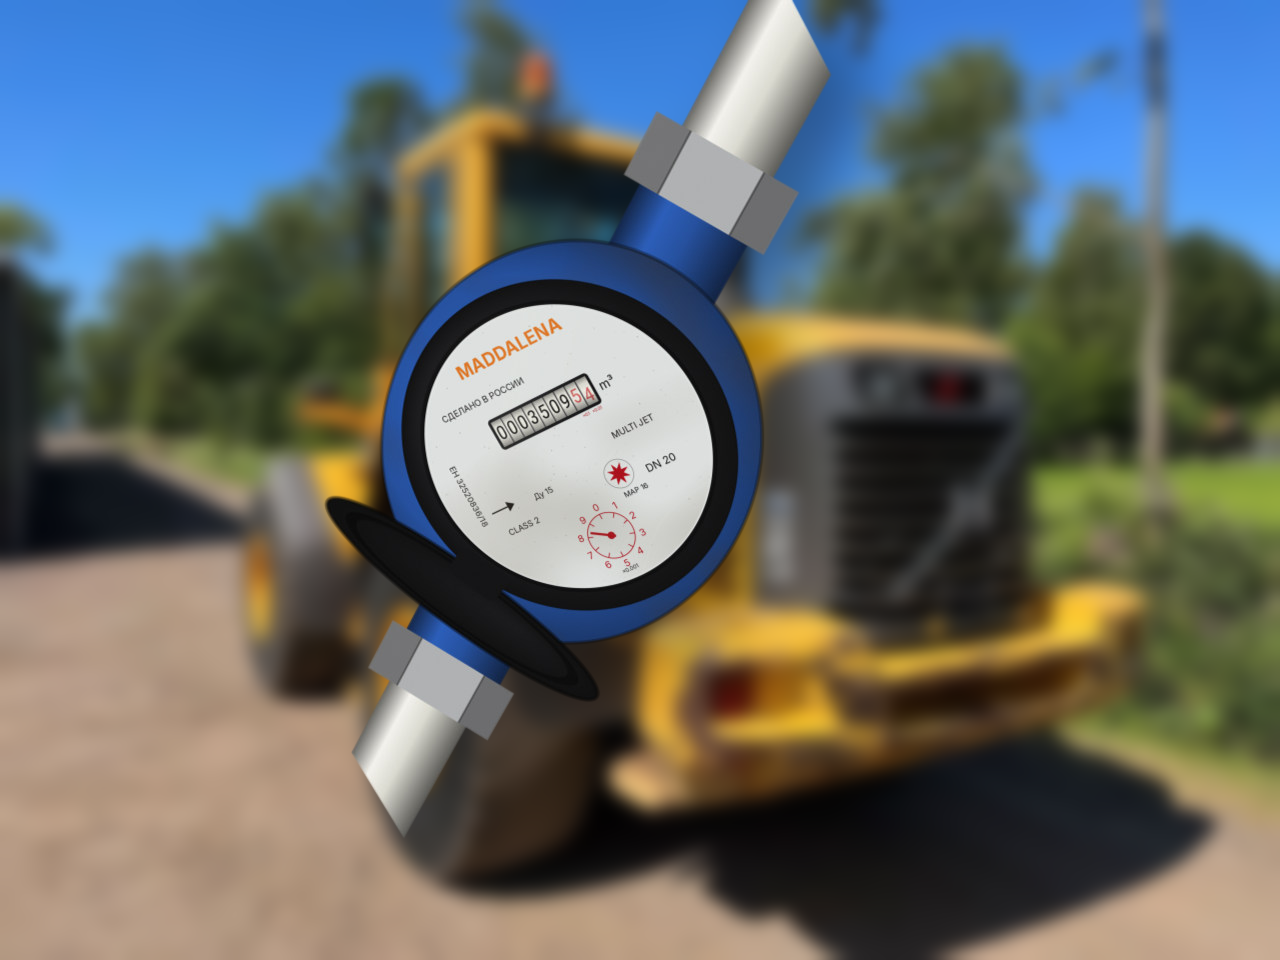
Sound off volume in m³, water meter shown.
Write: 3509.538 m³
